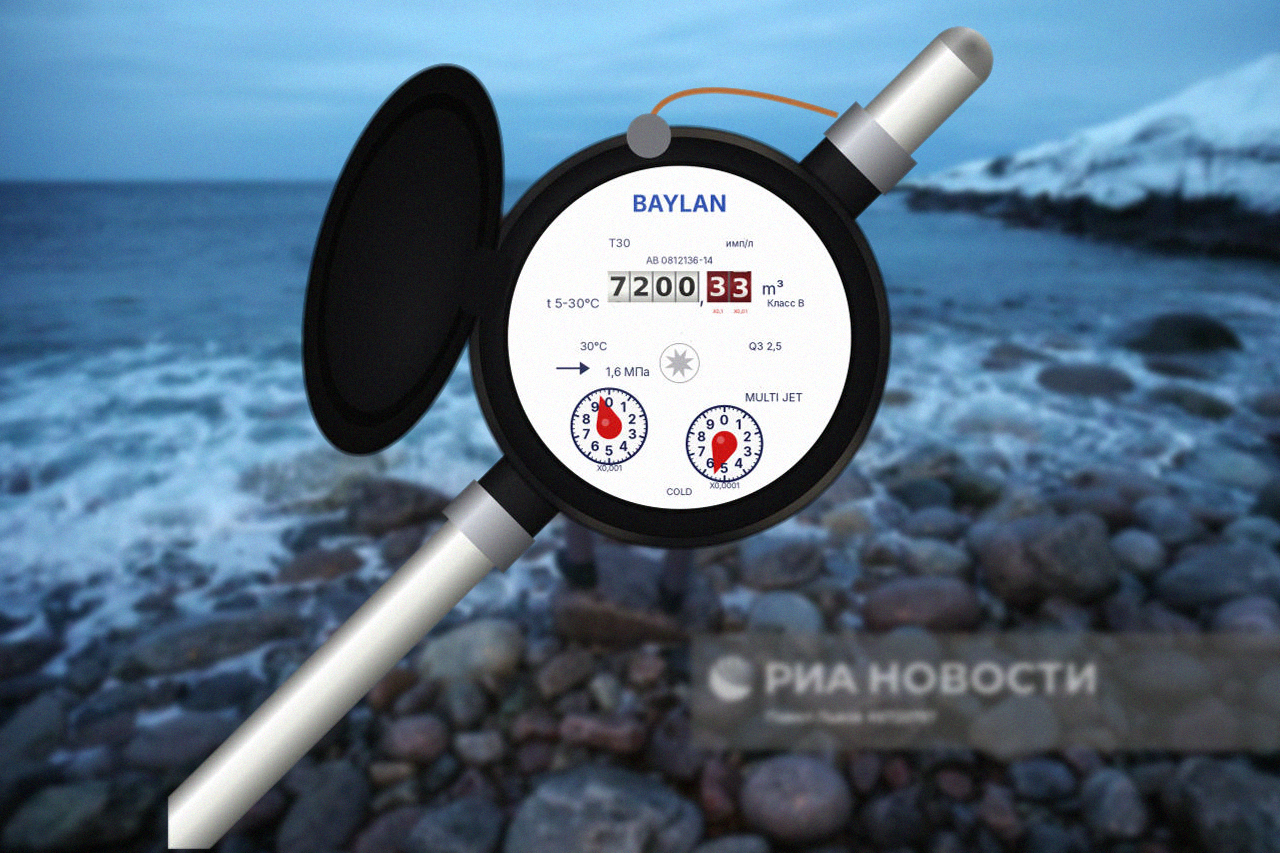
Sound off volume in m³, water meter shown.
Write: 7200.3295 m³
